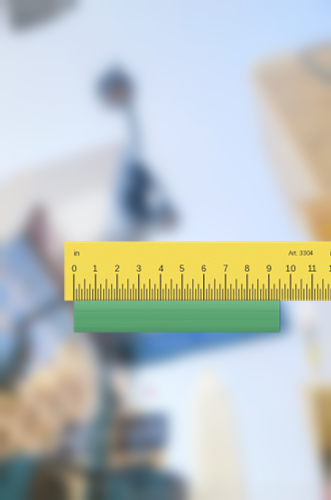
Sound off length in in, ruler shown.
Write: 9.5 in
